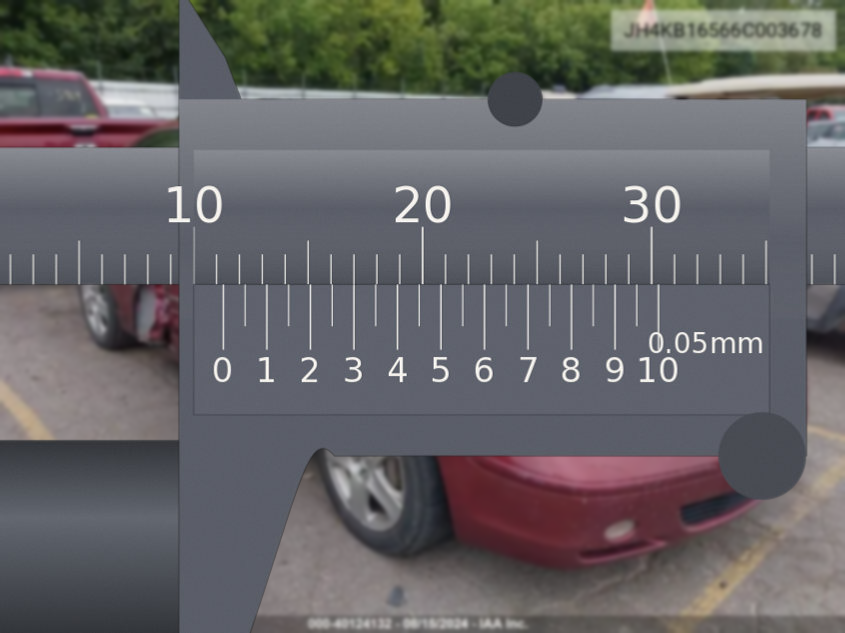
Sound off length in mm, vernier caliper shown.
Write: 11.3 mm
